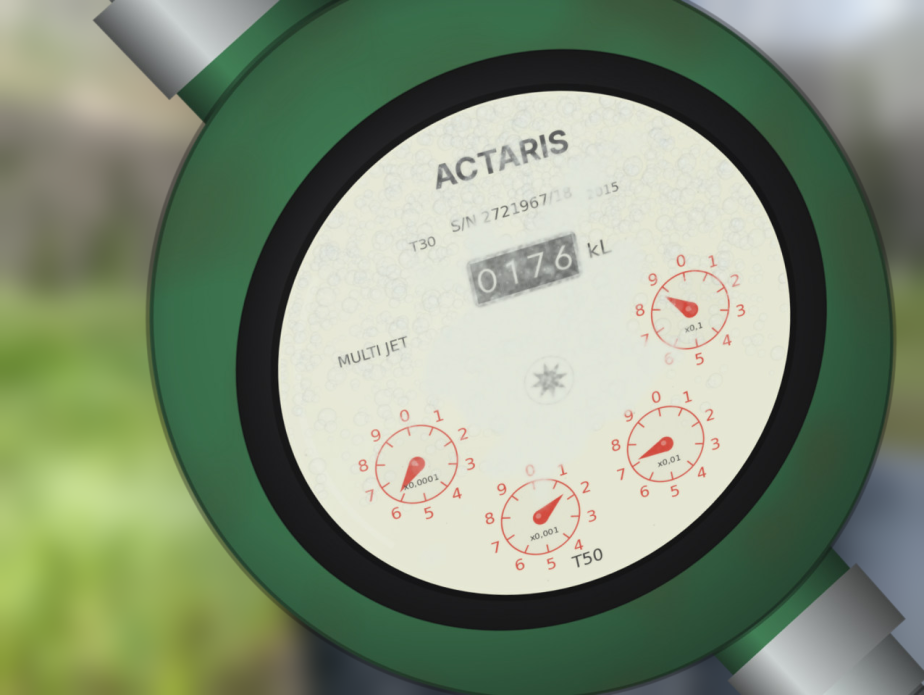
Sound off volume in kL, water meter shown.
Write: 176.8716 kL
